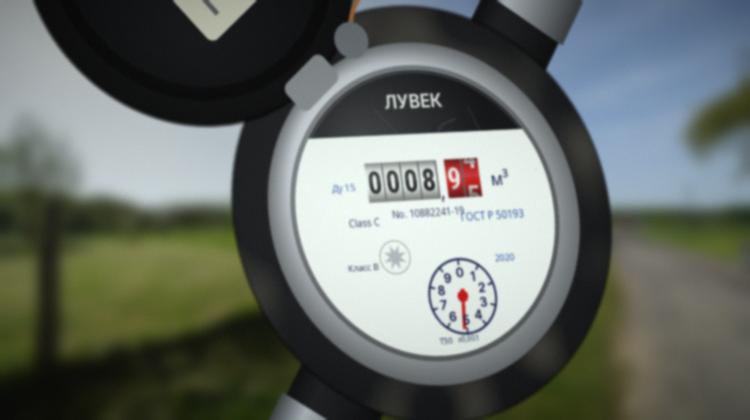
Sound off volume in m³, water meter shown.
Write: 8.945 m³
